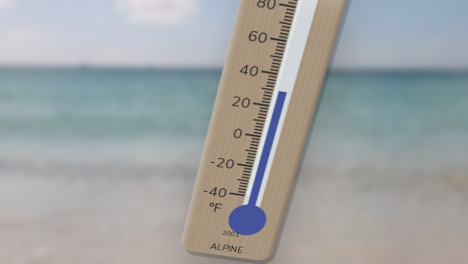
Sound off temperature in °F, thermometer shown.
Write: 30 °F
